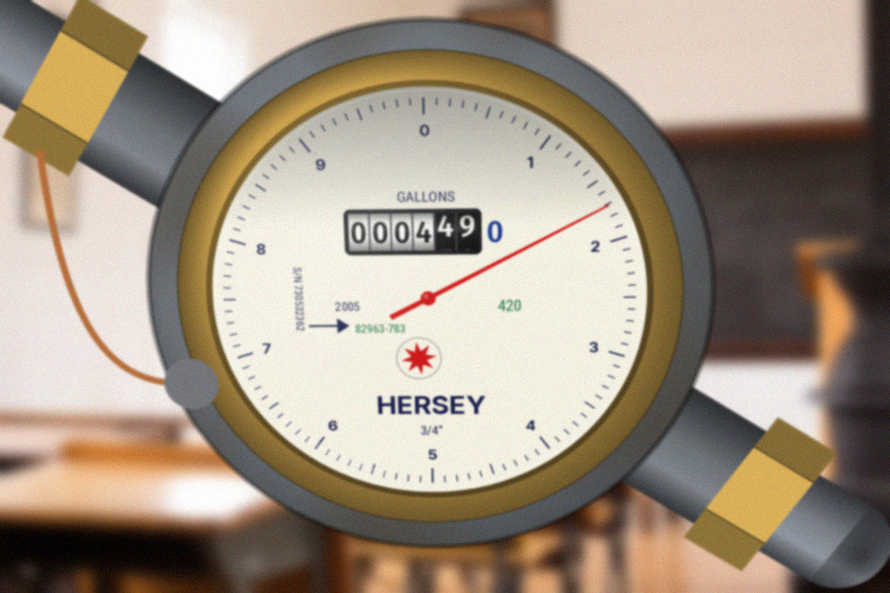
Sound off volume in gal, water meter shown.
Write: 4491.7 gal
